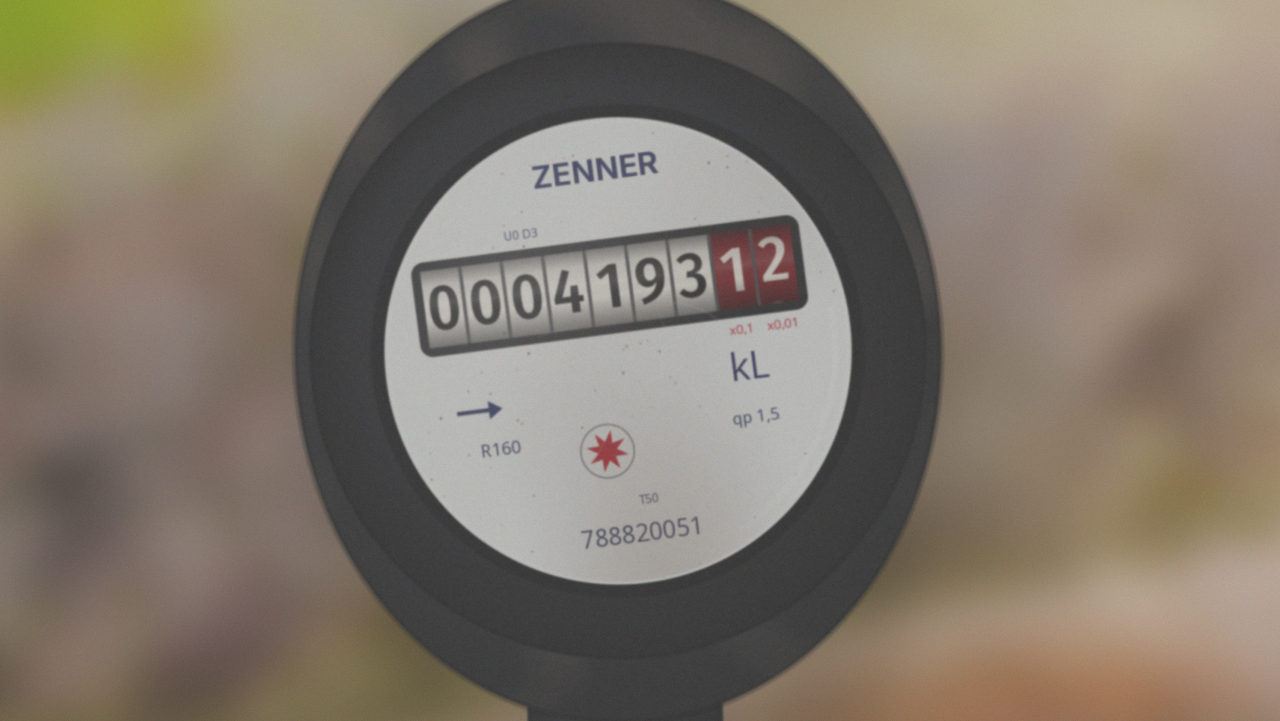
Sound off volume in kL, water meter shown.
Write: 4193.12 kL
